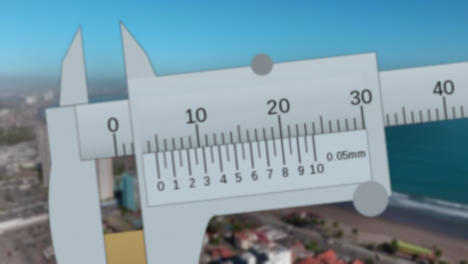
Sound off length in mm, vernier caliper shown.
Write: 4.8 mm
